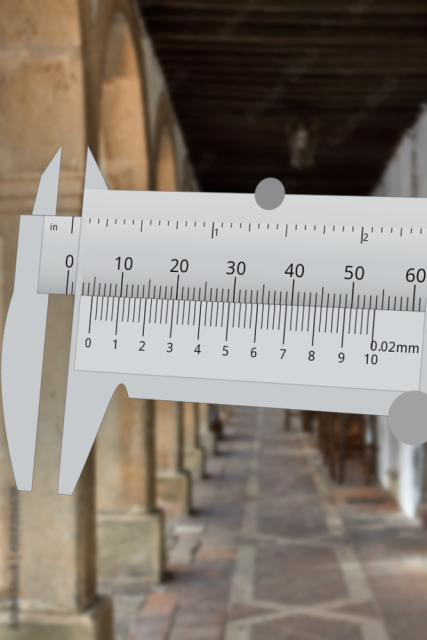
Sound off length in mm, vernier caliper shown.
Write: 4.8 mm
